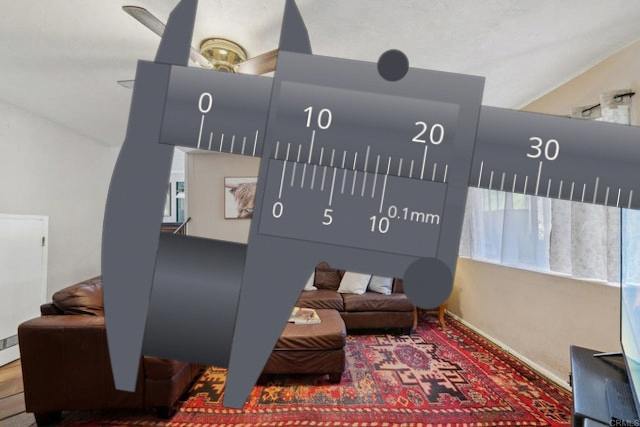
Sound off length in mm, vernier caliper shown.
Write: 7.9 mm
